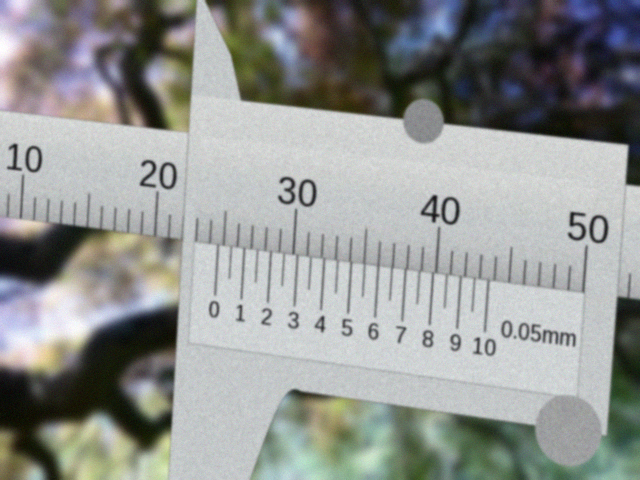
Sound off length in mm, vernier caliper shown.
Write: 24.6 mm
